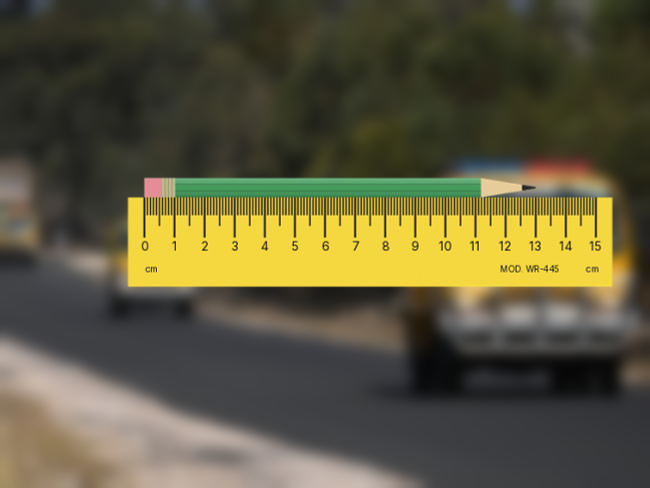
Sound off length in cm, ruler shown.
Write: 13 cm
